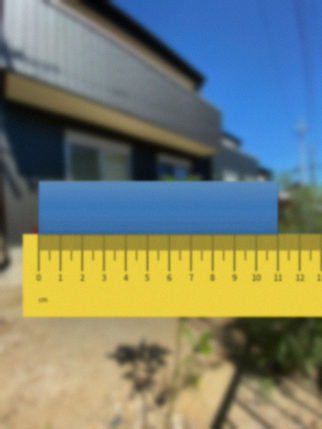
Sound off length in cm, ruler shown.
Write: 11 cm
